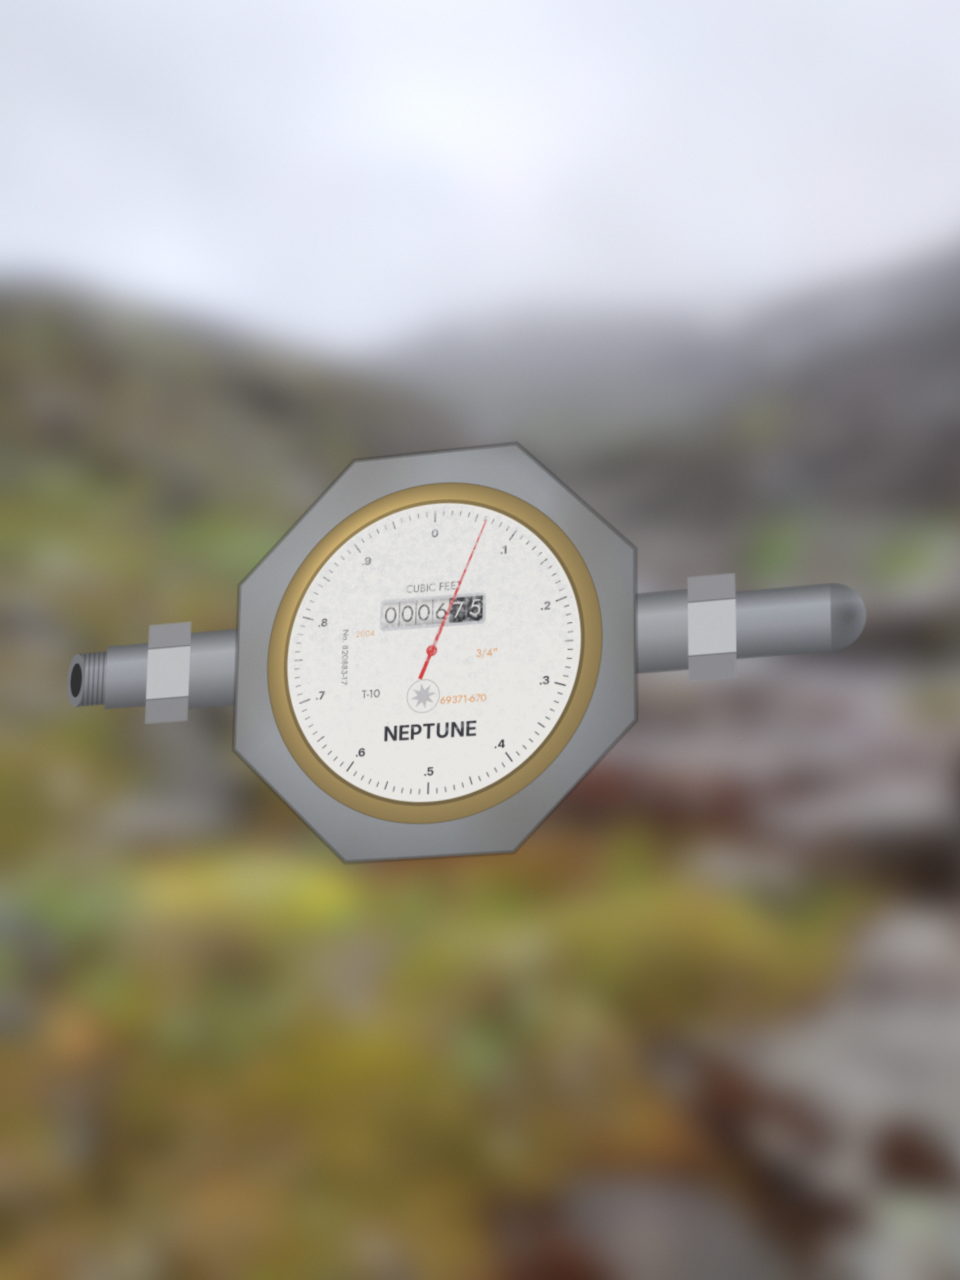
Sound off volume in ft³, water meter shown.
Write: 675.06 ft³
